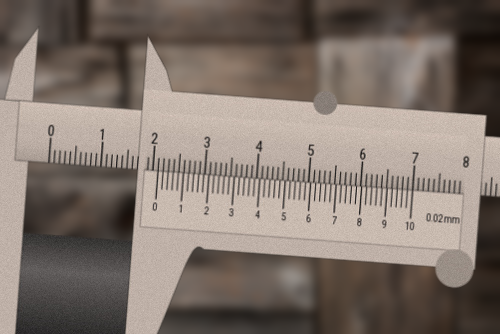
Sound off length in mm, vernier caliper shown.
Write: 21.0 mm
